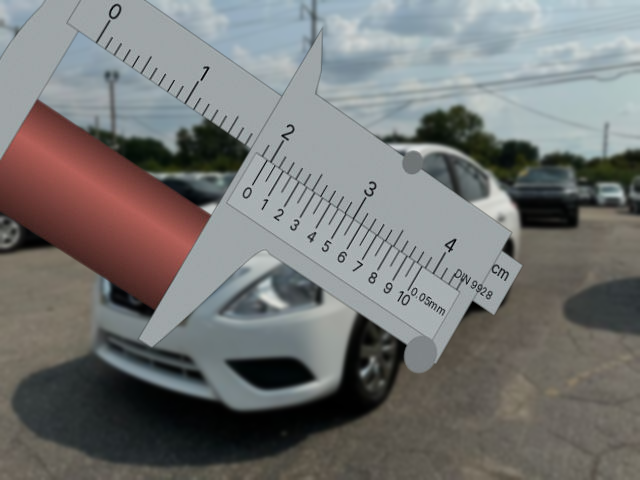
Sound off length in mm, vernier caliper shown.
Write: 19.6 mm
